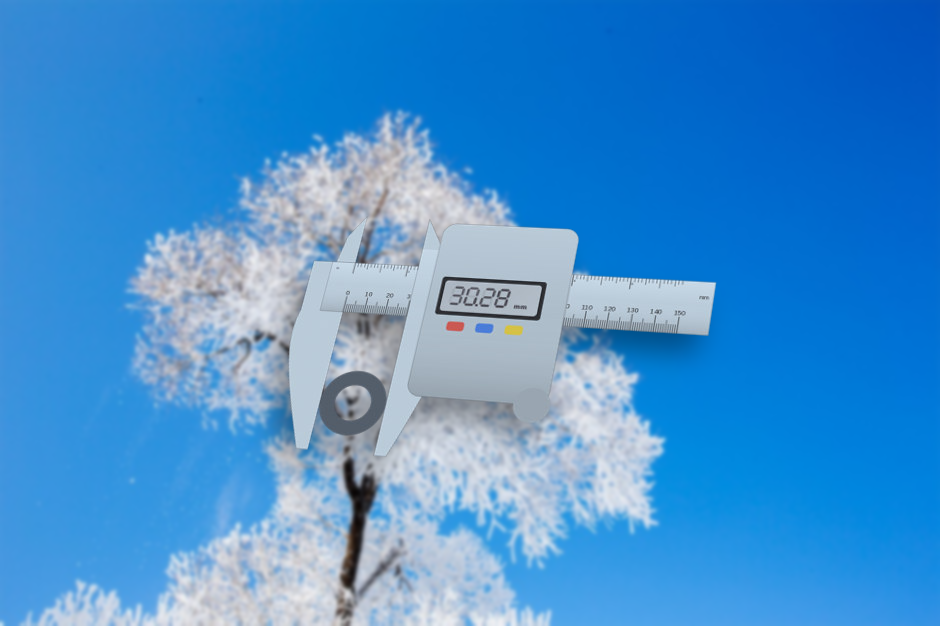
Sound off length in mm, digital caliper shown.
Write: 30.28 mm
